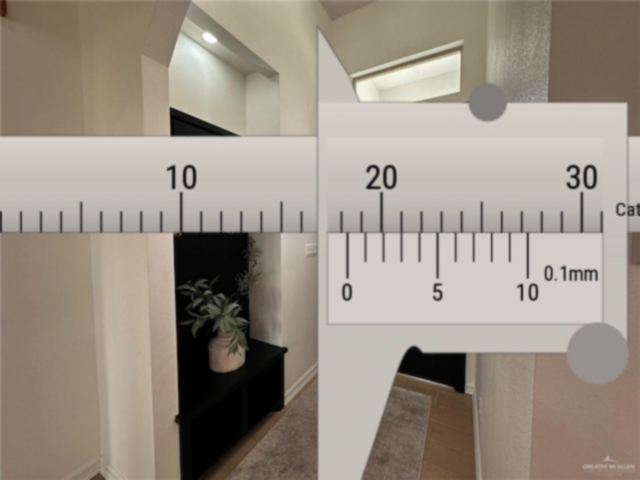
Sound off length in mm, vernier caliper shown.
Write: 18.3 mm
